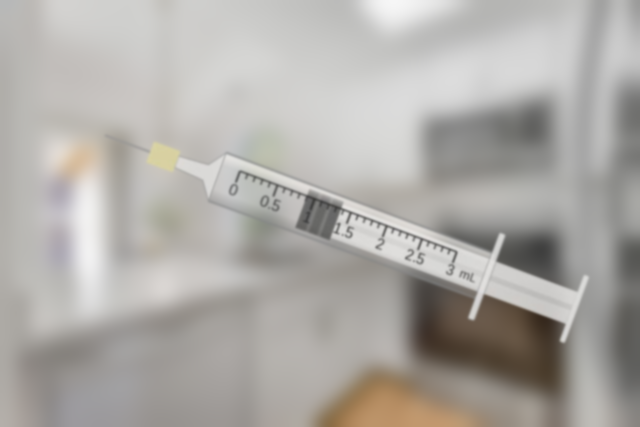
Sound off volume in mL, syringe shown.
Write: 0.9 mL
